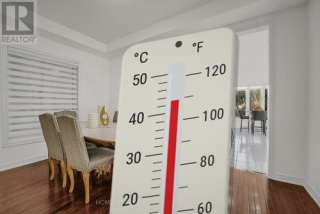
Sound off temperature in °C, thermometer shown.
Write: 43 °C
